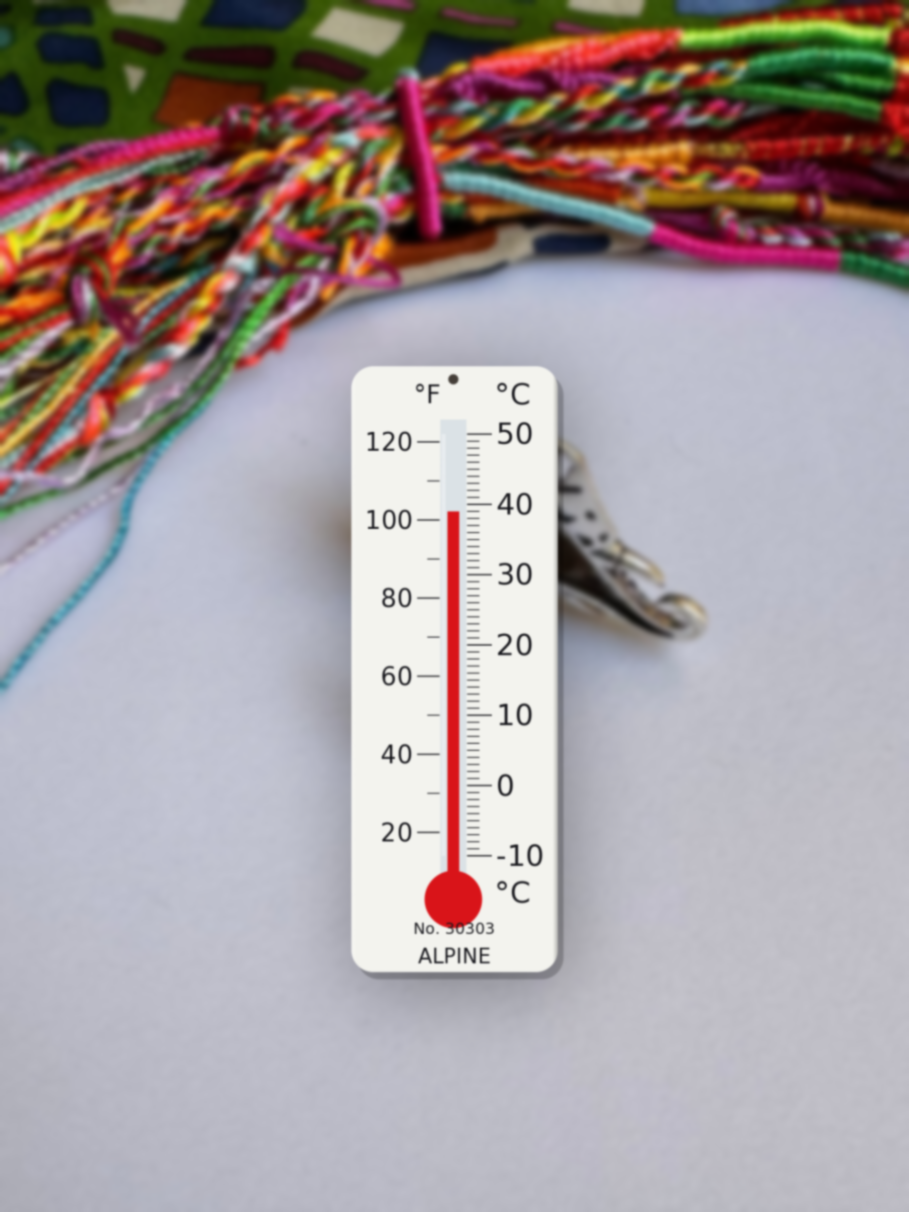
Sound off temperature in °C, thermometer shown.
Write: 39 °C
